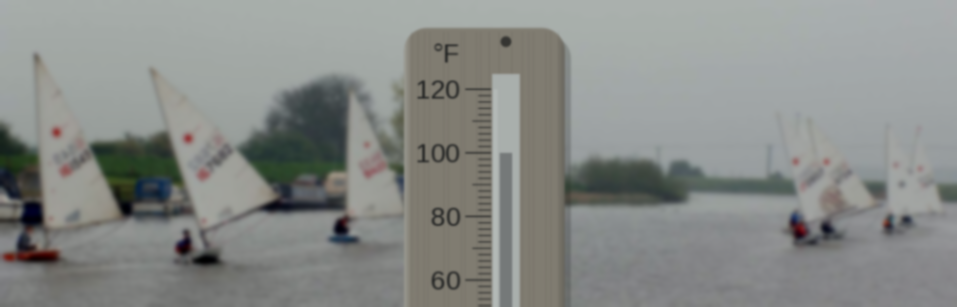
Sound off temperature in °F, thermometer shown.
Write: 100 °F
